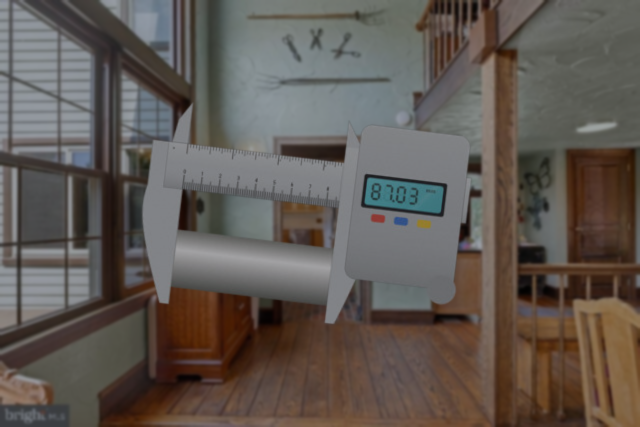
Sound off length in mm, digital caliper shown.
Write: 87.03 mm
